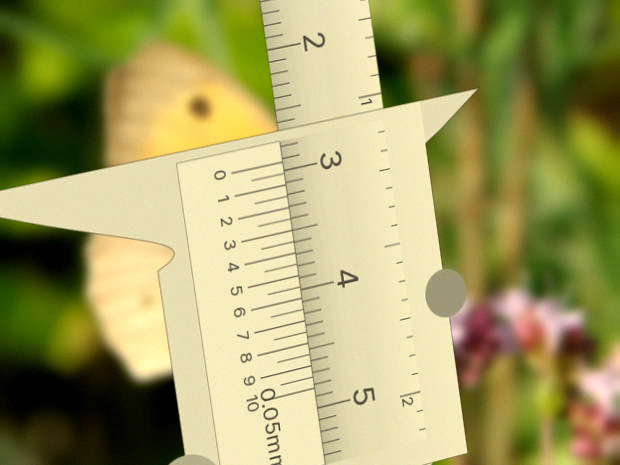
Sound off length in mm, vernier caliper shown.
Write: 29.3 mm
